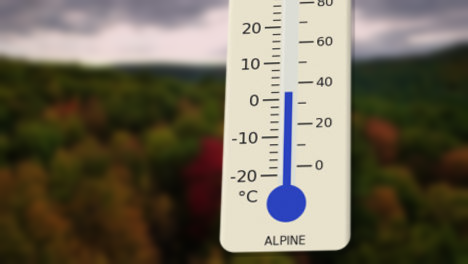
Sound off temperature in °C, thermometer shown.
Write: 2 °C
